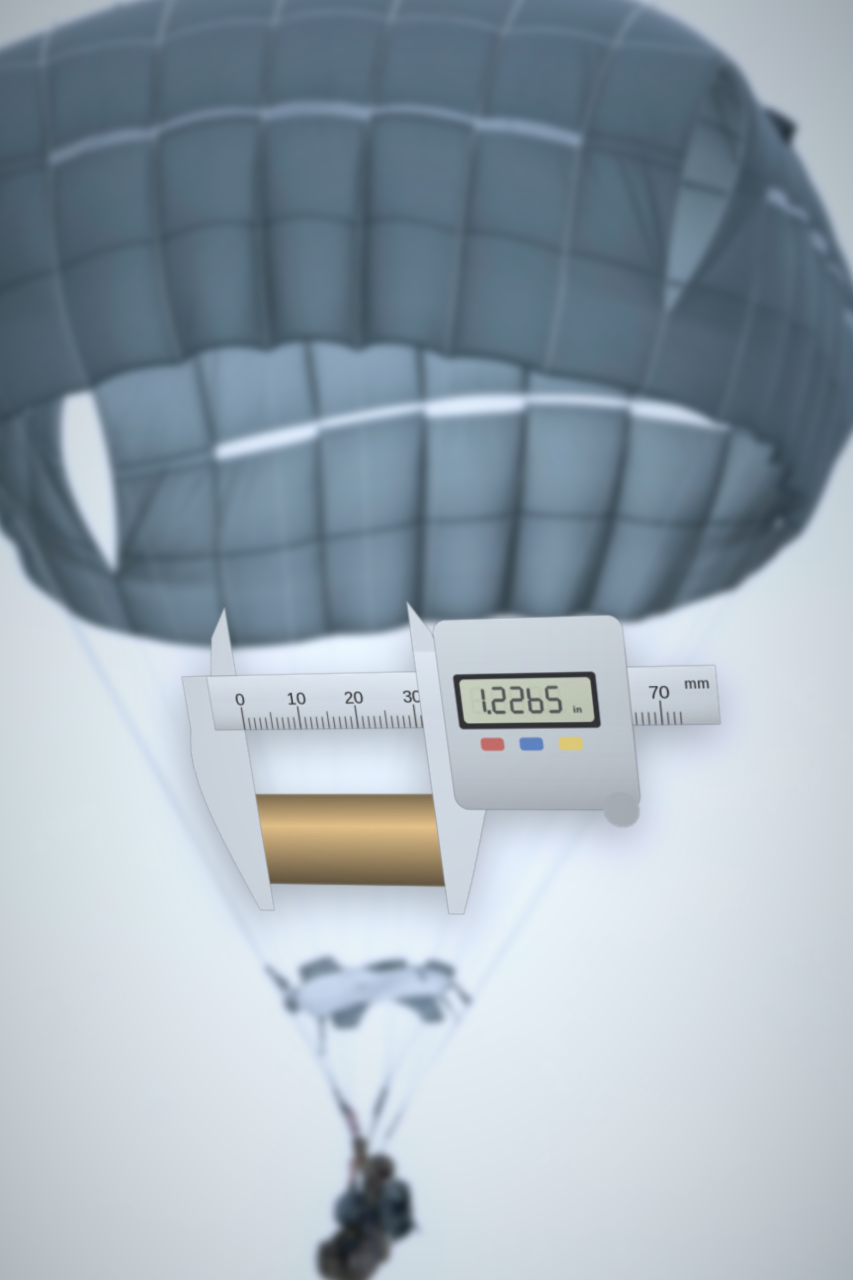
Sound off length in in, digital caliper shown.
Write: 1.2265 in
